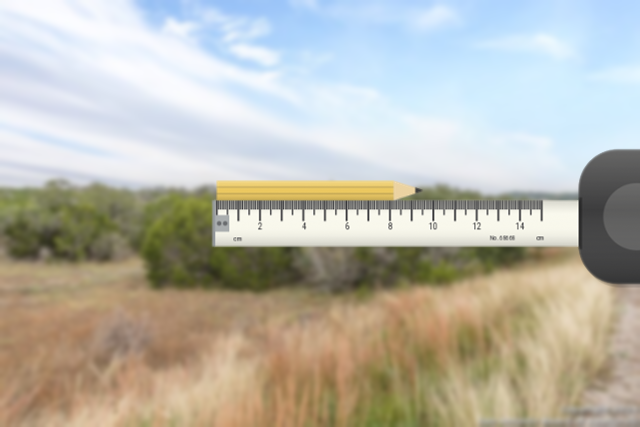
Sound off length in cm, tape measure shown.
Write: 9.5 cm
